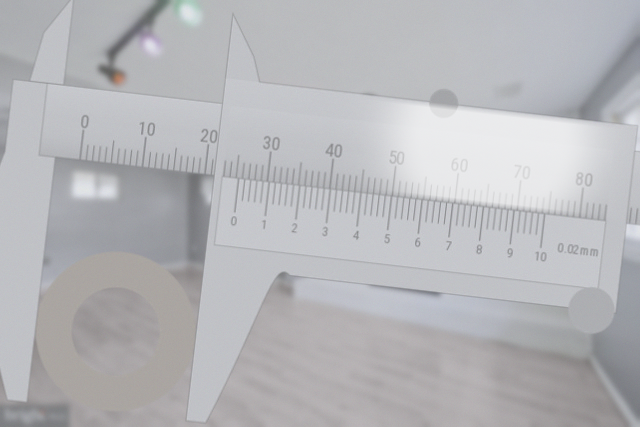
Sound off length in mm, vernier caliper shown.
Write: 25.4 mm
